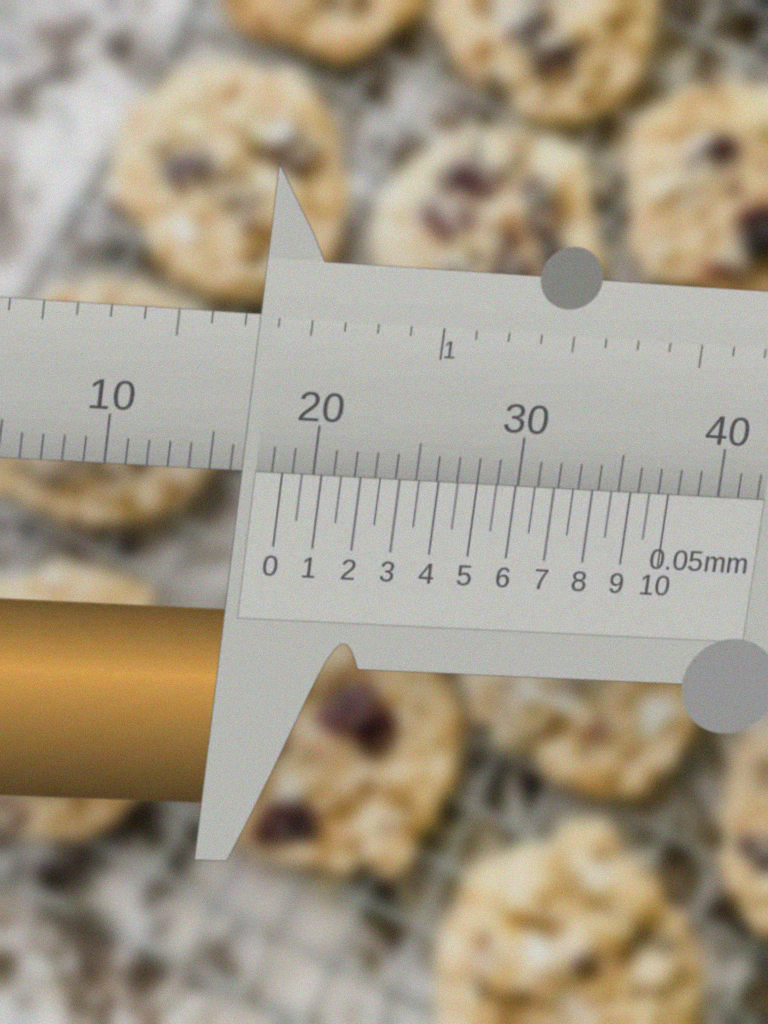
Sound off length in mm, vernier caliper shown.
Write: 18.5 mm
